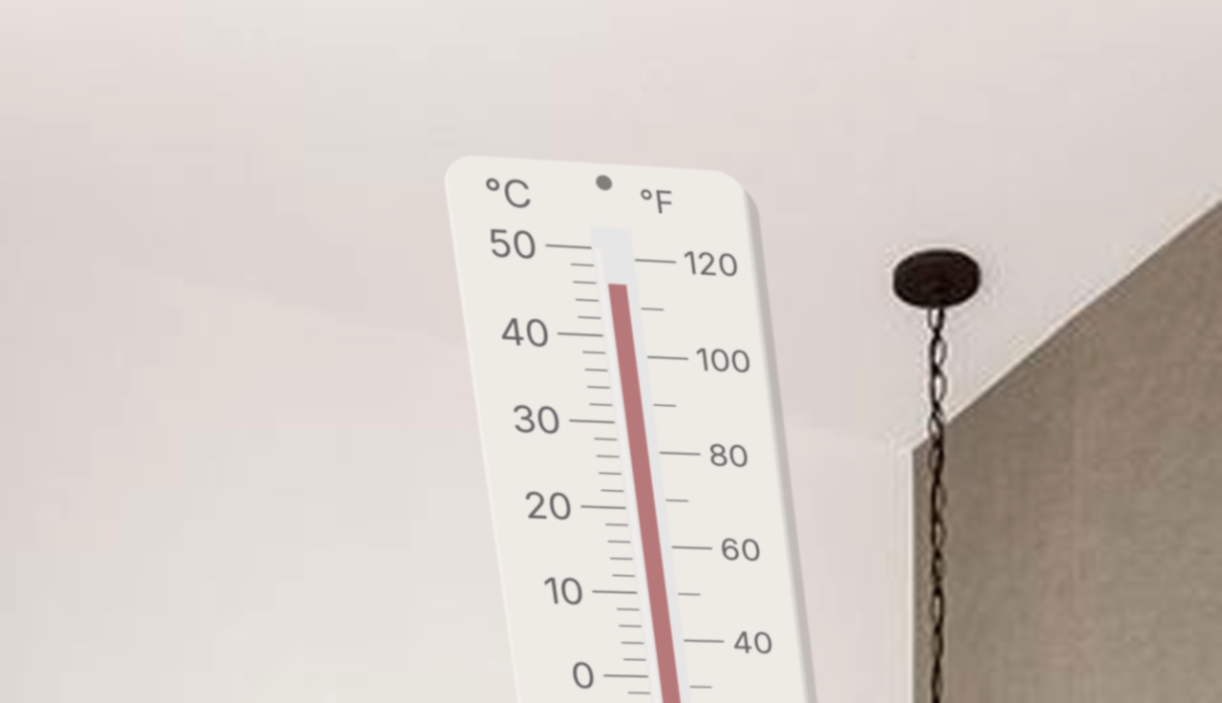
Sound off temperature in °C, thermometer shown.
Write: 46 °C
